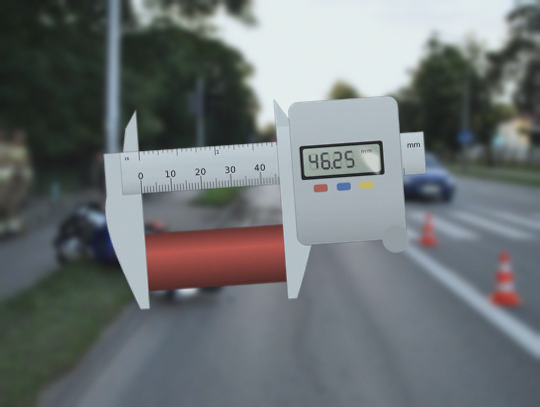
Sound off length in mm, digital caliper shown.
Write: 46.25 mm
